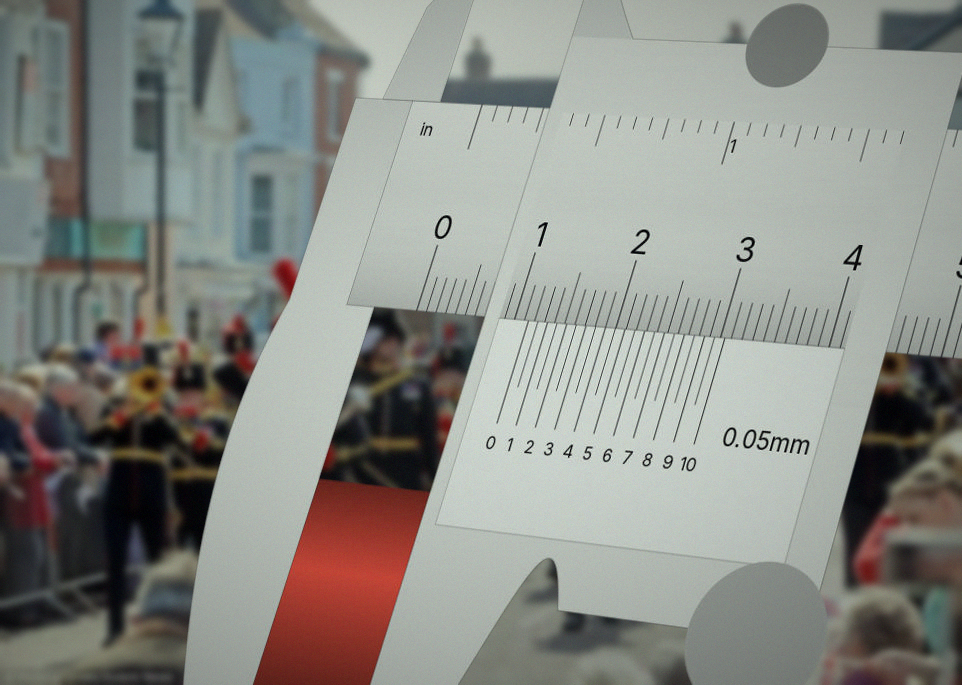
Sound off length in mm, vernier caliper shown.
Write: 11.4 mm
